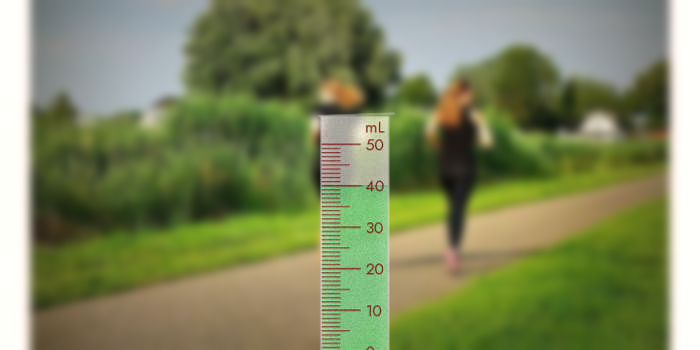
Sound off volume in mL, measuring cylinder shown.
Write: 40 mL
